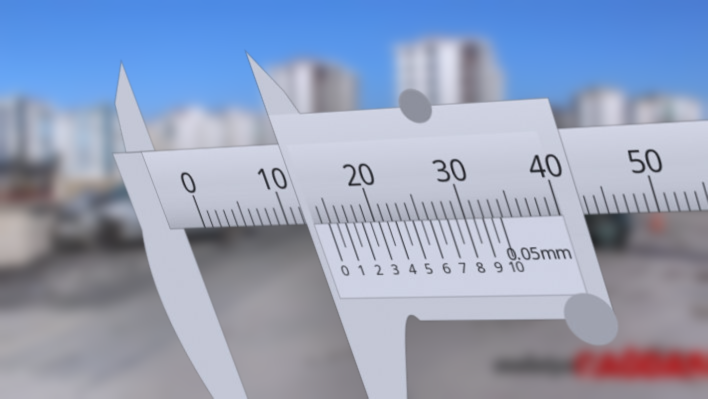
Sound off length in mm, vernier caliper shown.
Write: 14.8 mm
